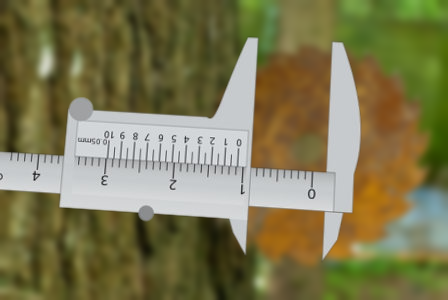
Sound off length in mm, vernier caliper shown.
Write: 10.8 mm
